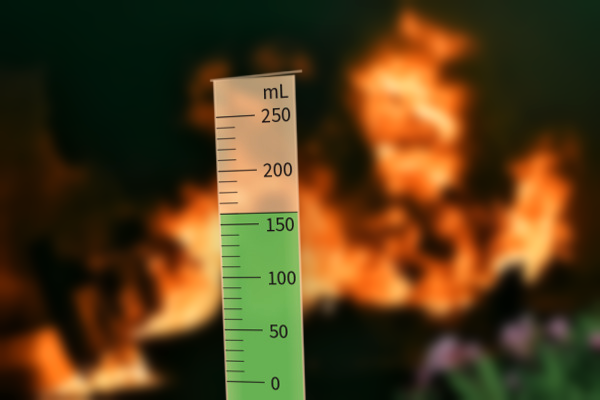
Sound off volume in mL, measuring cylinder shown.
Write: 160 mL
